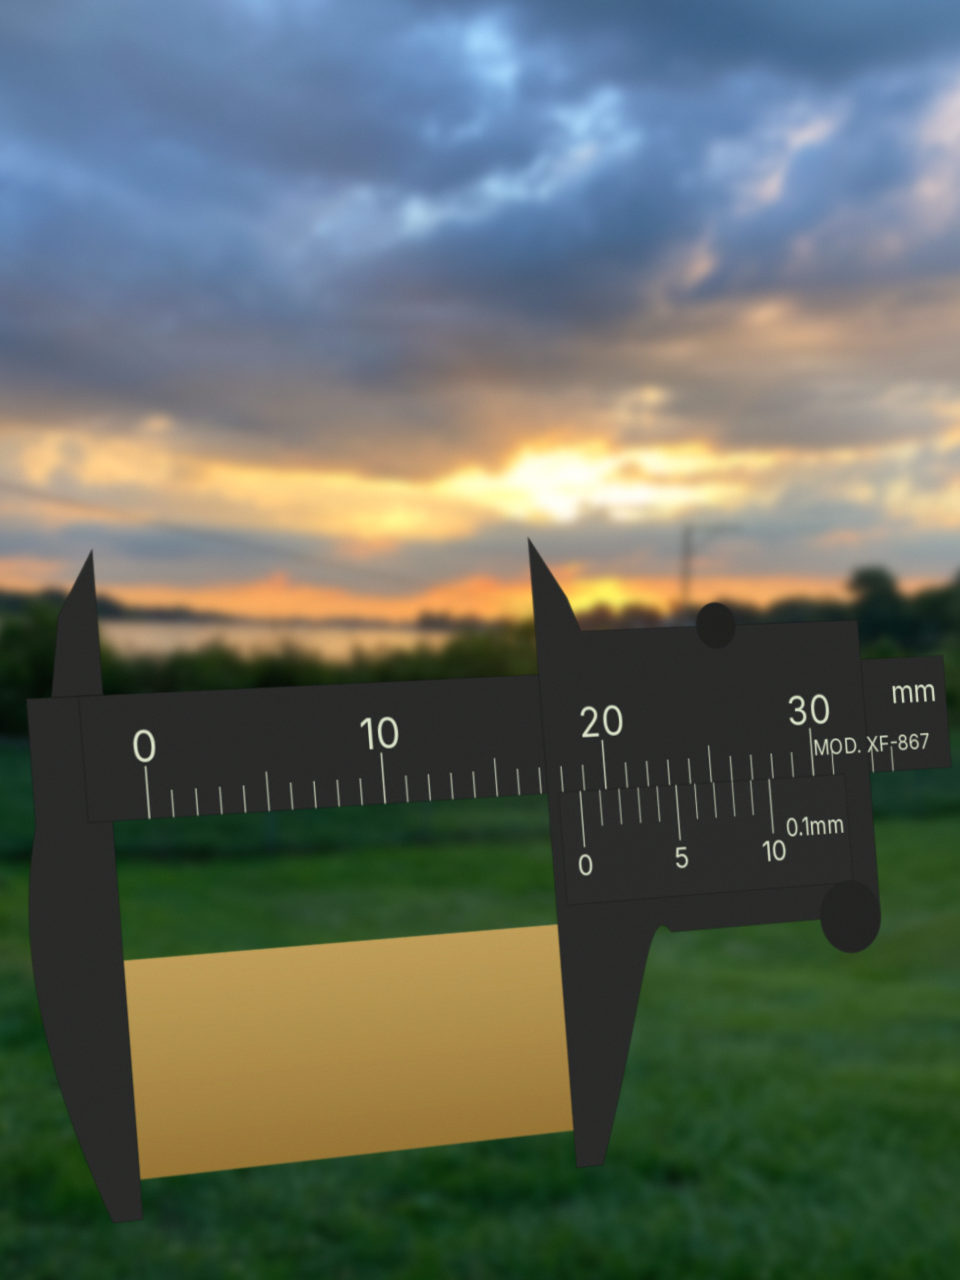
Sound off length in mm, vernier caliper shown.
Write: 18.8 mm
